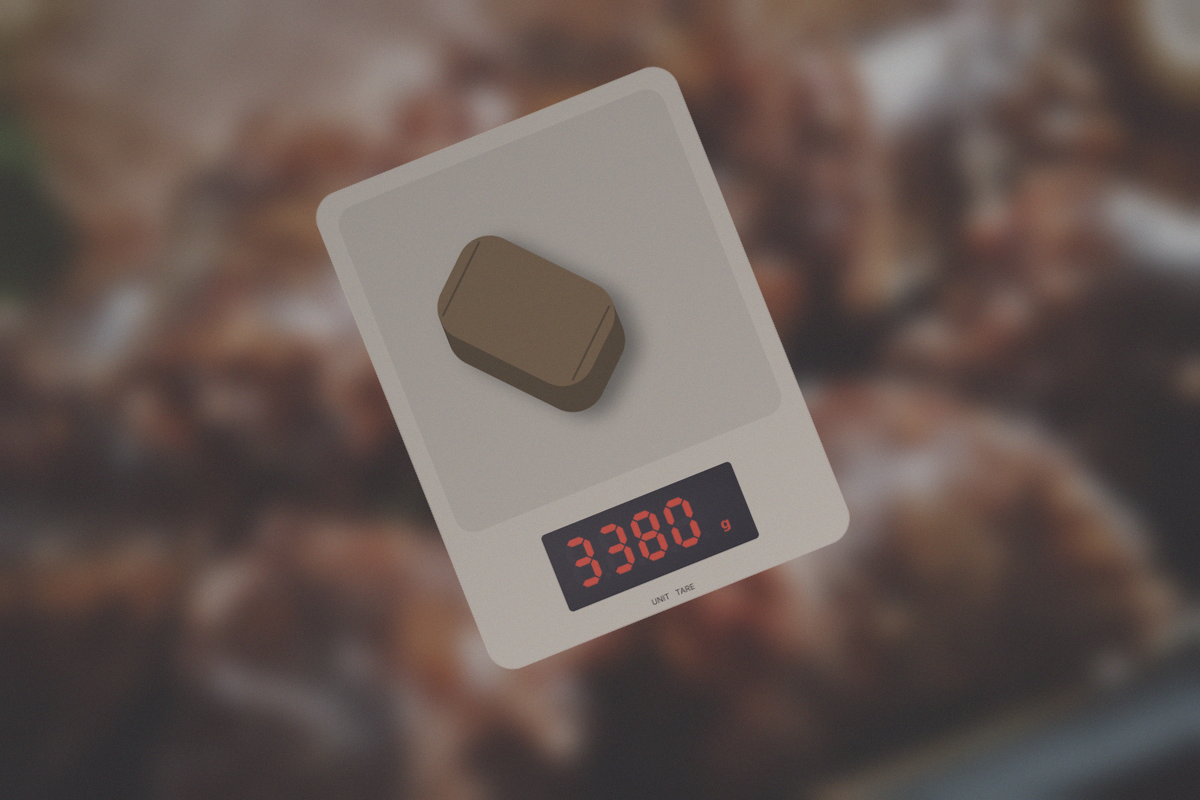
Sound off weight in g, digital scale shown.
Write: 3380 g
